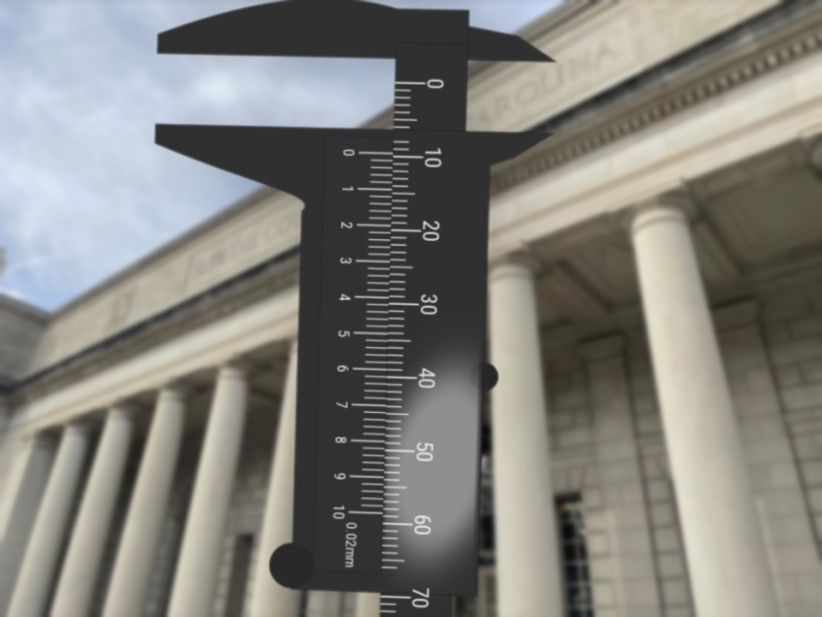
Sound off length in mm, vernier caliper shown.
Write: 9.6 mm
